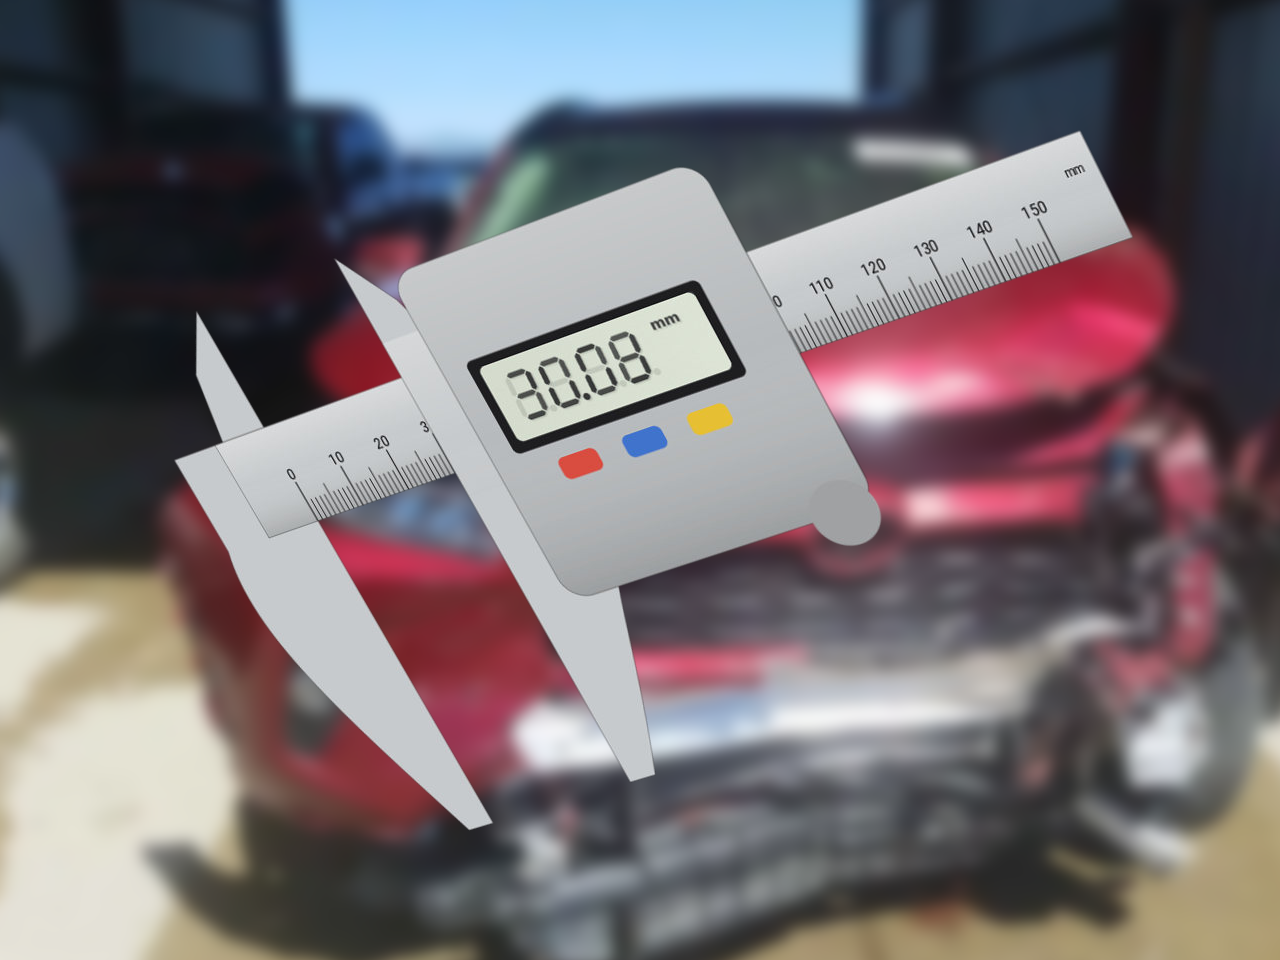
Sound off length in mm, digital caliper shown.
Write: 30.08 mm
